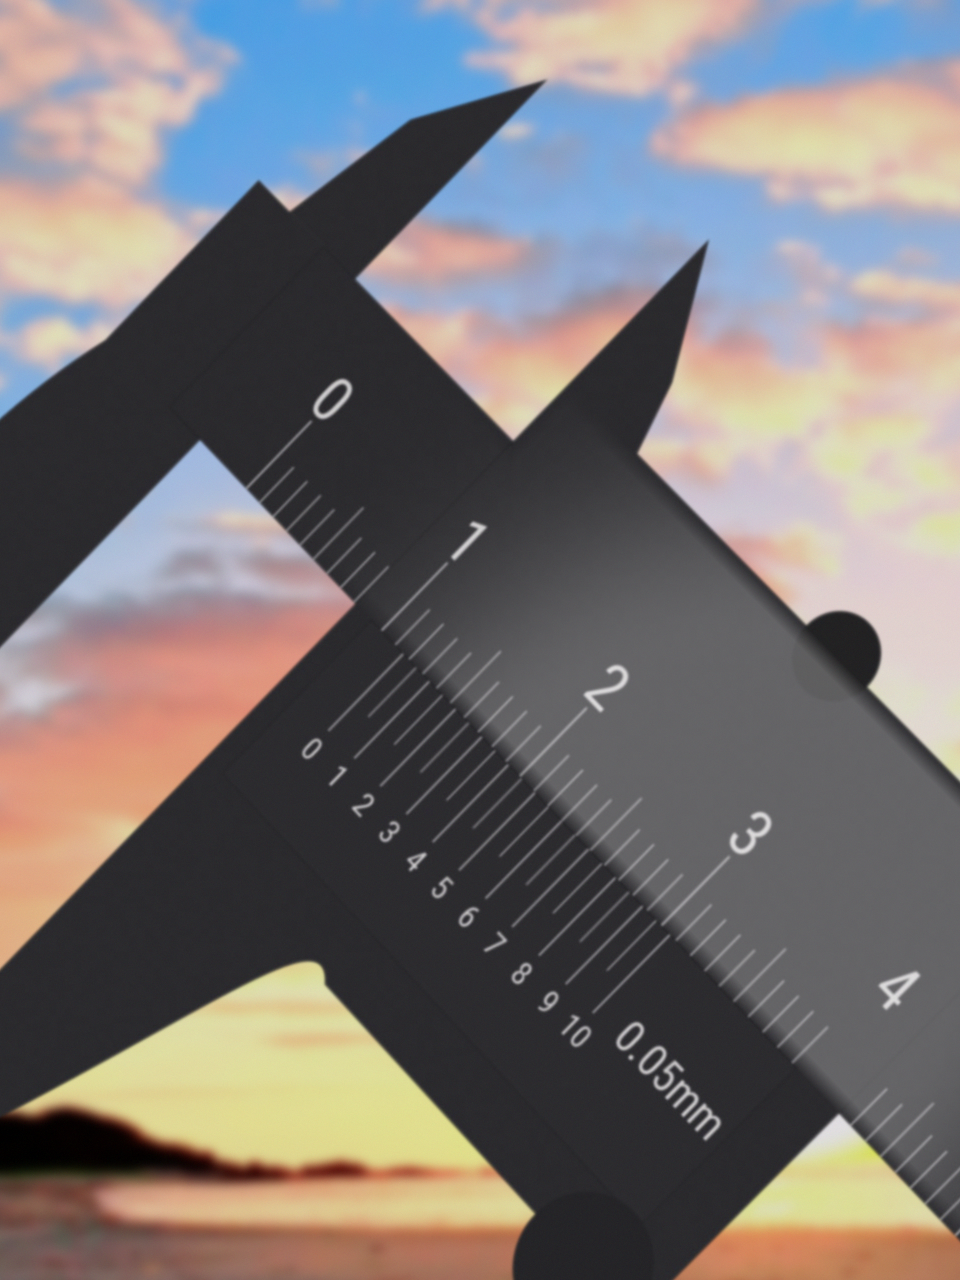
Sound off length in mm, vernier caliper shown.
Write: 11.6 mm
